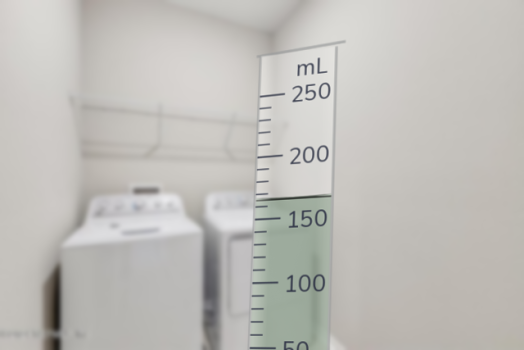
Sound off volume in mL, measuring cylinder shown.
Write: 165 mL
